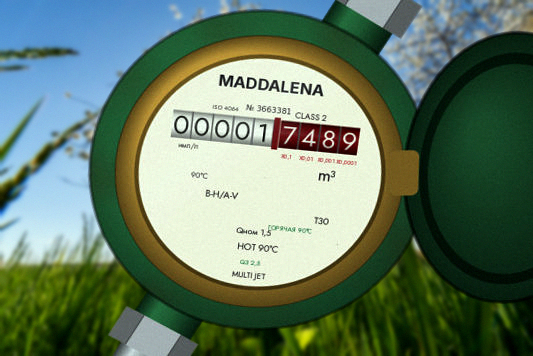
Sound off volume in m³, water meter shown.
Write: 1.7489 m³
